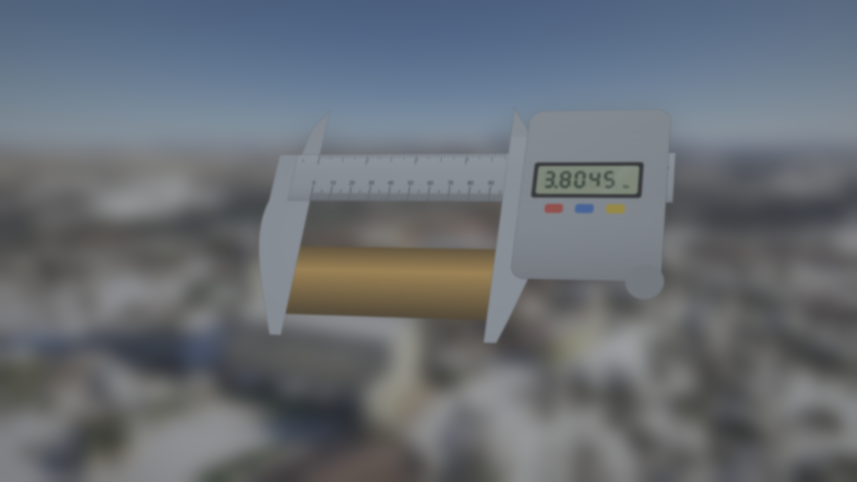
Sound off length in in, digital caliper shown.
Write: 3.8045 in
